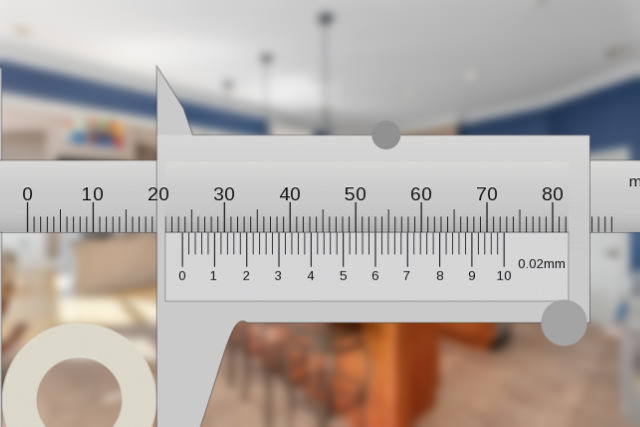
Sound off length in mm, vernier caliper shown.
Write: 23.6 mm
